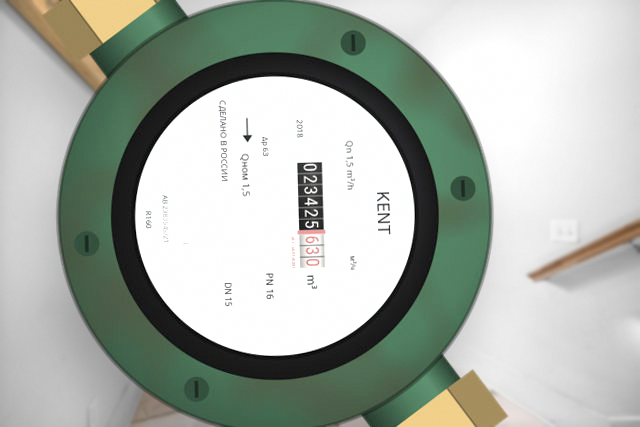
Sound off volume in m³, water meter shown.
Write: 23425.630 m³
